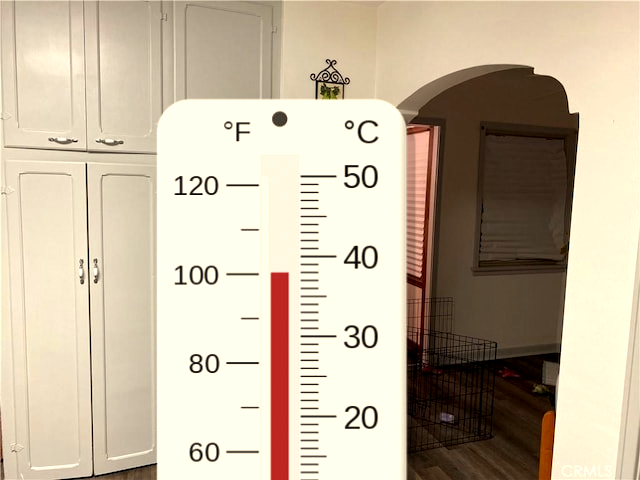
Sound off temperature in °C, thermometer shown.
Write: 38 °C
